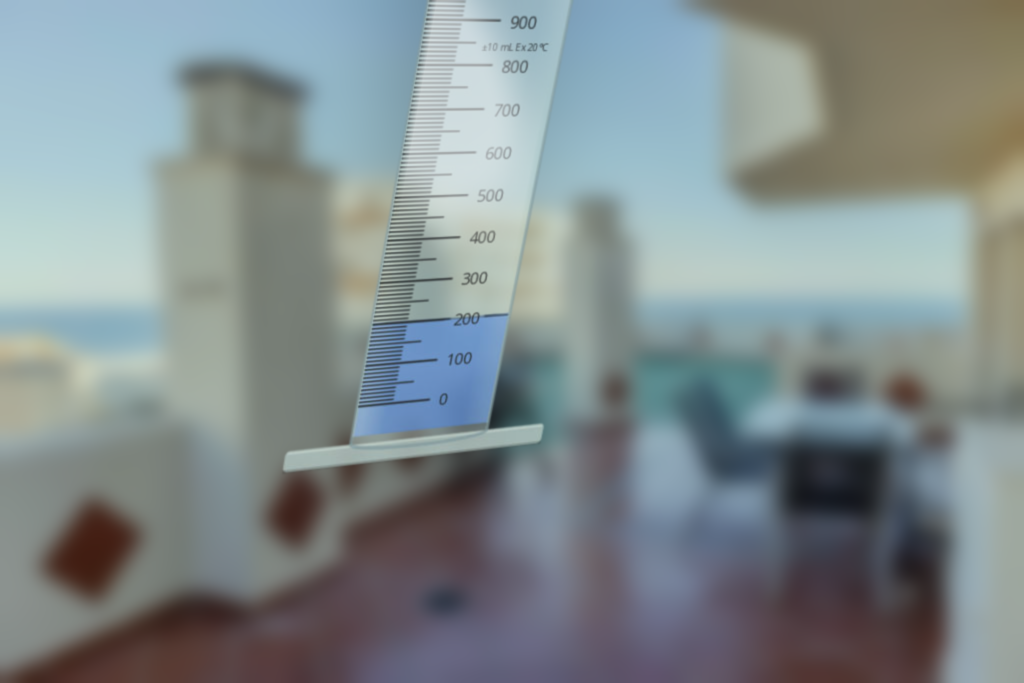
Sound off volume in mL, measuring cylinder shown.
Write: 200 mL
